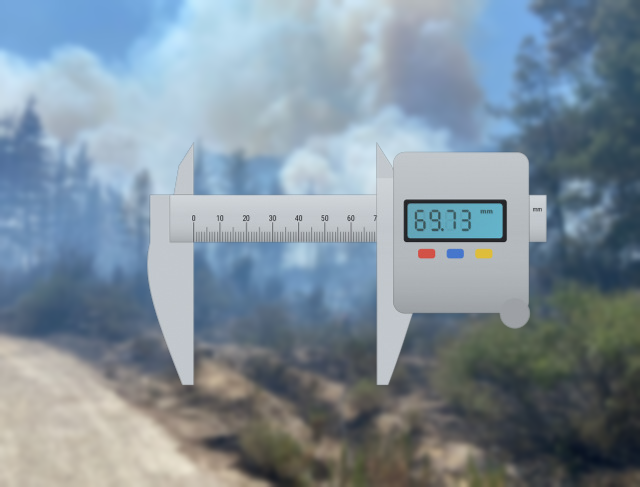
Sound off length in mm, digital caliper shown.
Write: 69.73 mm
